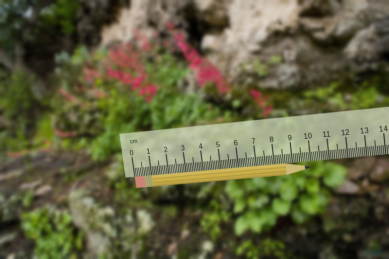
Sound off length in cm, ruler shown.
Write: 10 cm
